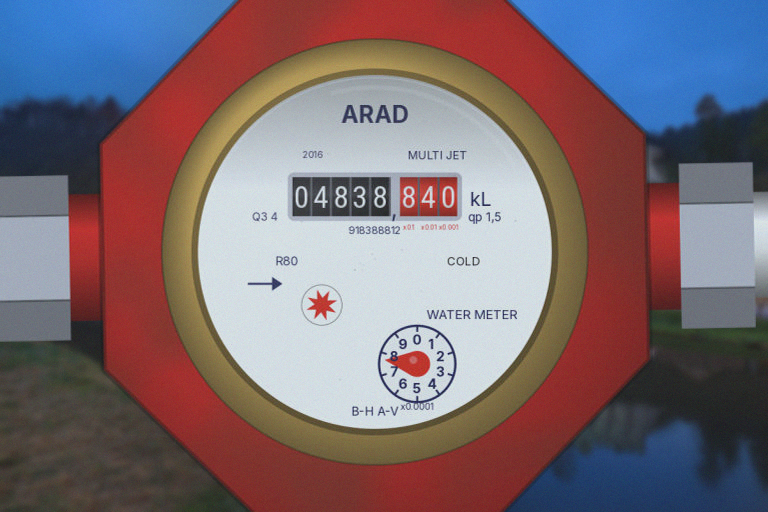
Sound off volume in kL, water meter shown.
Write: 4838.8407 kL
